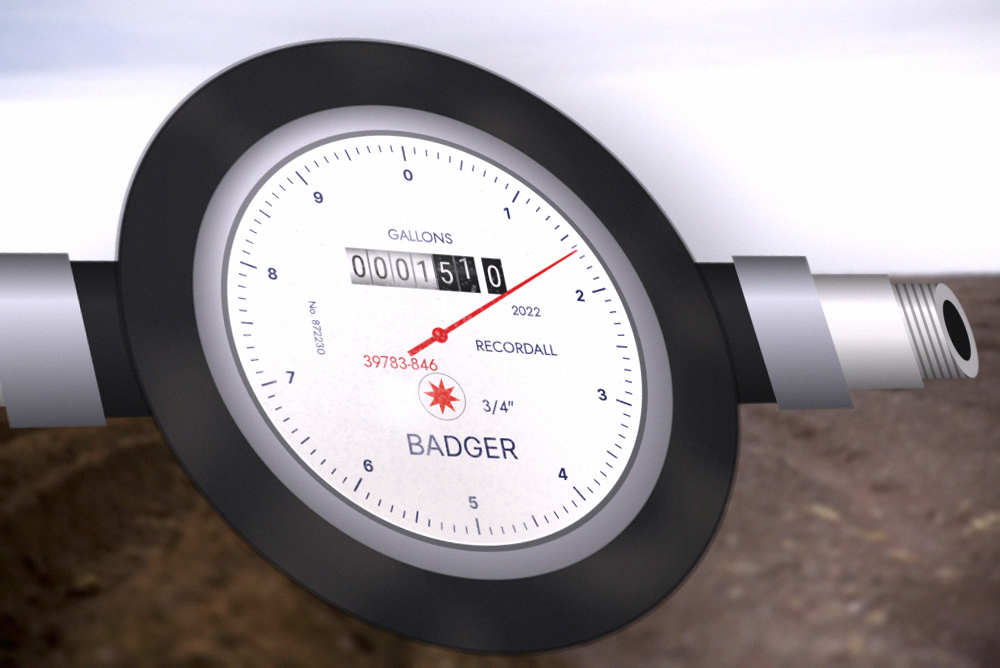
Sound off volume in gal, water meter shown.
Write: 1511.6 gal
